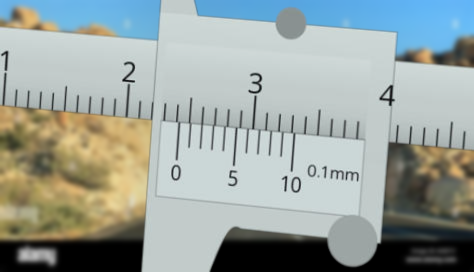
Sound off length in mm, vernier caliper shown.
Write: 24.2 mm
